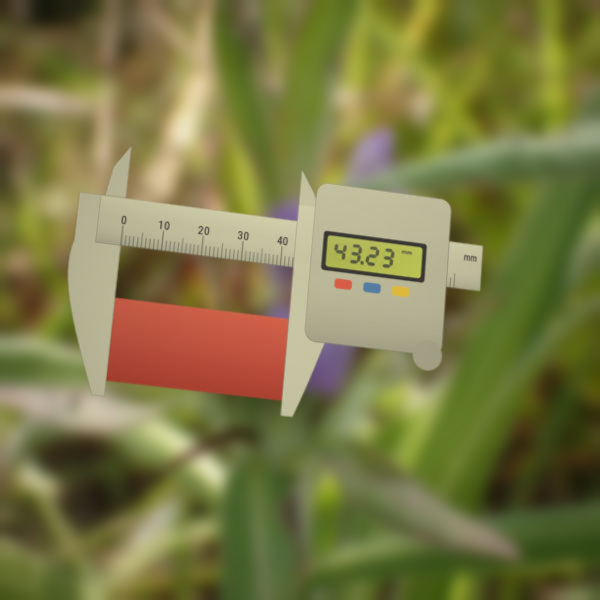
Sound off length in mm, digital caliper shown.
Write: 43.23 mm
